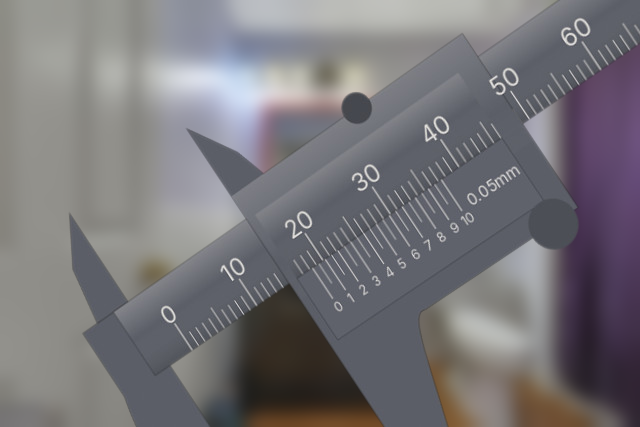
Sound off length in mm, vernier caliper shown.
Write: 18.4 mm
